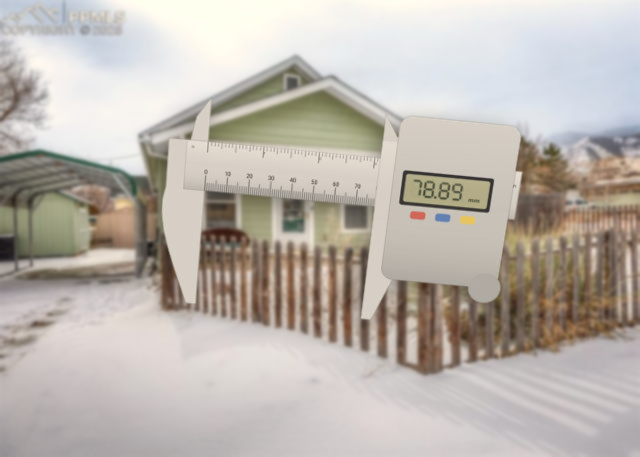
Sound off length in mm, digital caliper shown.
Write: 78.89 mm
